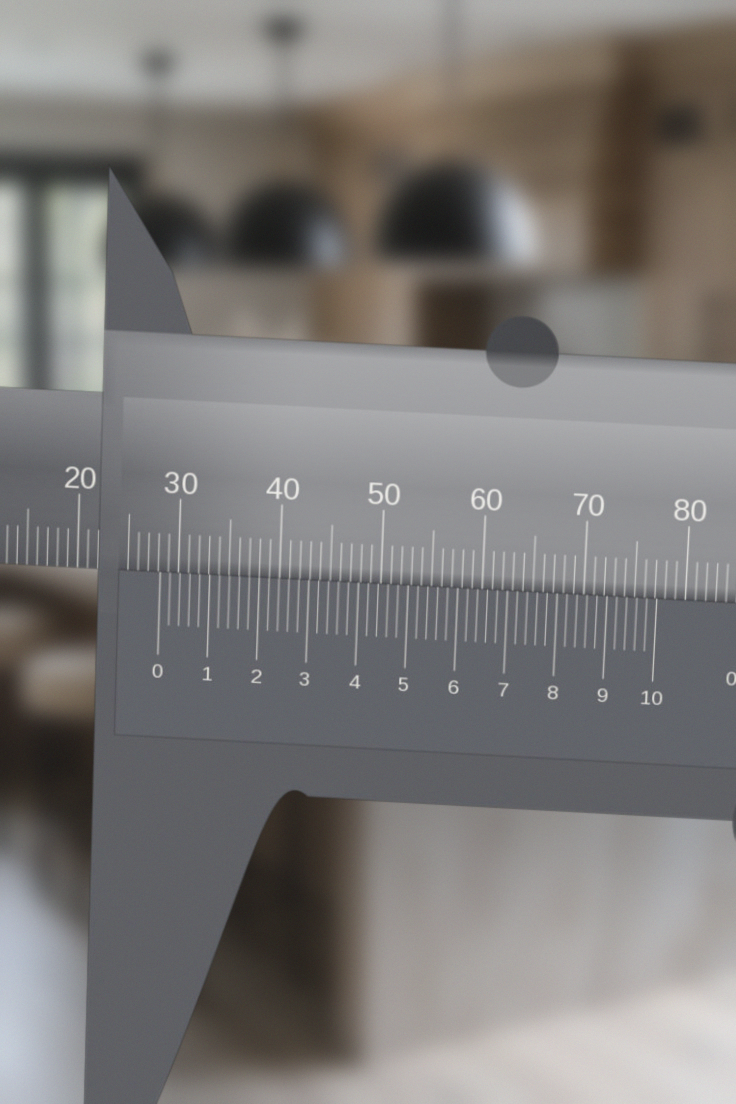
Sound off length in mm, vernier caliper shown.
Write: 28.2 mm
